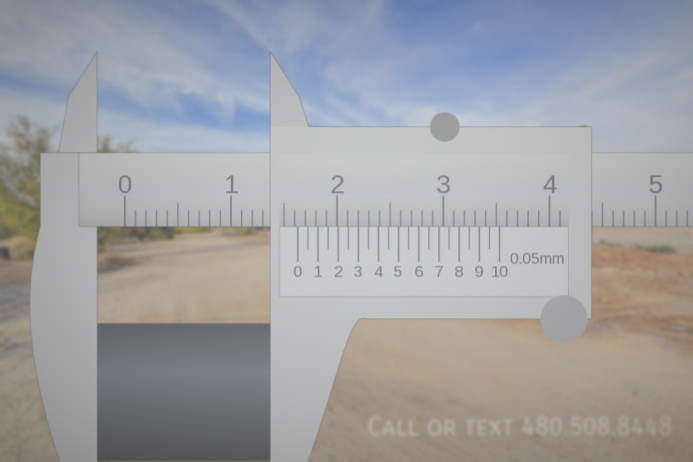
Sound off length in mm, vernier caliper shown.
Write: 16.3 mm
